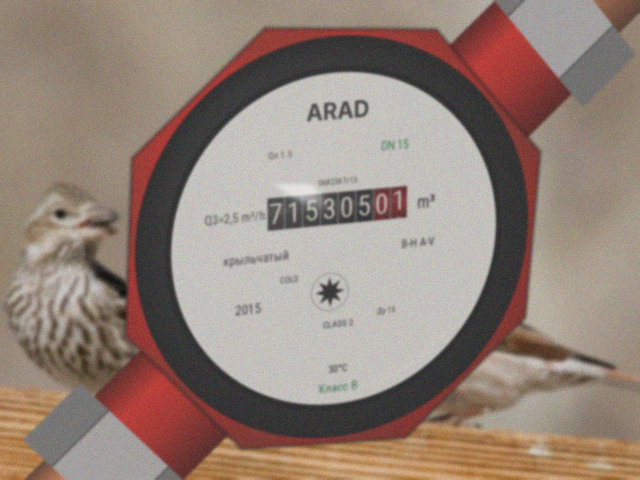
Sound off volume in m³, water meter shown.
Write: 715305.01 m³
